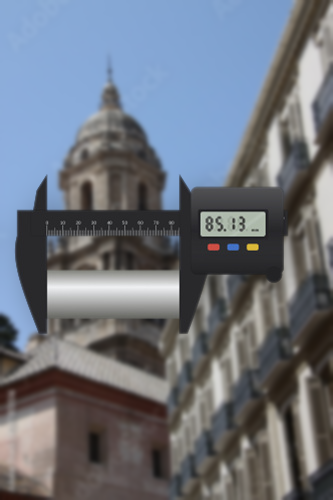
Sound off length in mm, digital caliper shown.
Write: 85.13 mm
